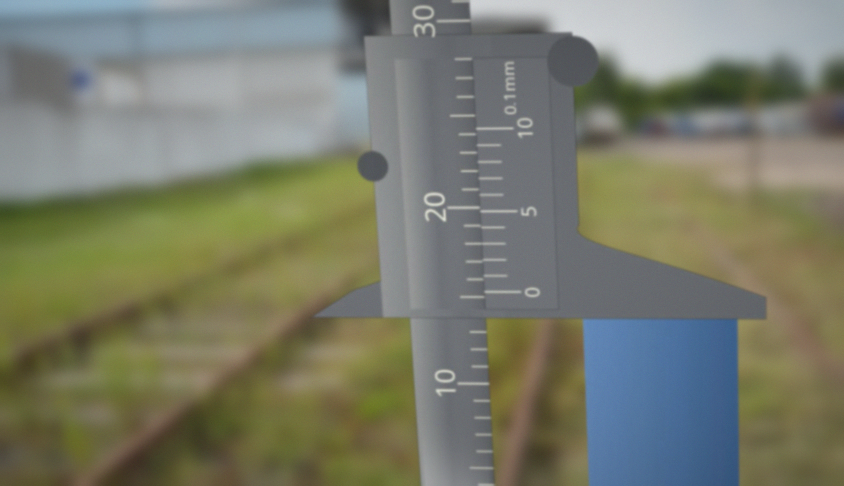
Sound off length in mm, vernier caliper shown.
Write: 15.3 mm
